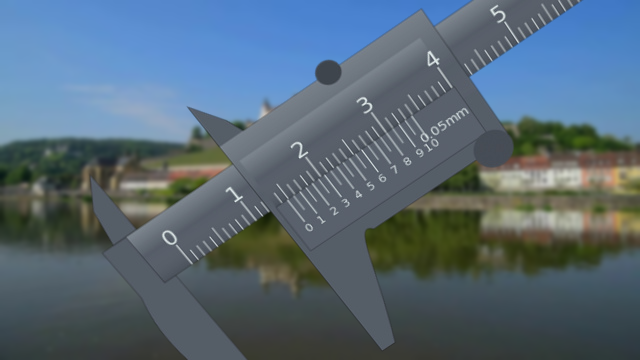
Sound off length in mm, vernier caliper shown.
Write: 14.8 mm
